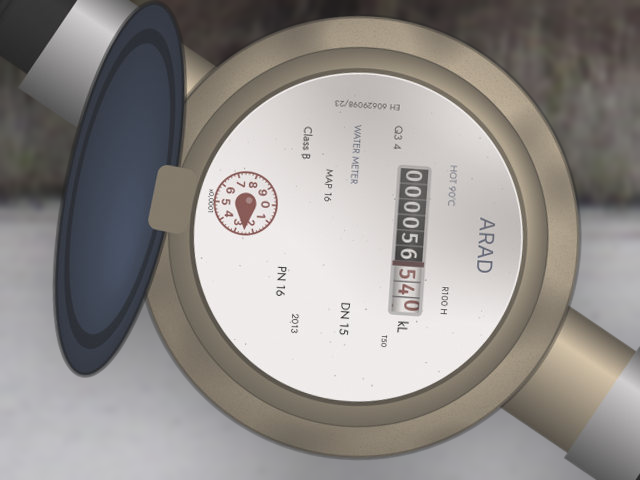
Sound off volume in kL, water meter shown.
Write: 56.5402 kL
